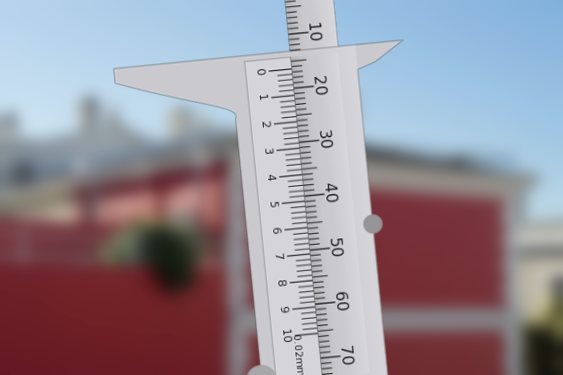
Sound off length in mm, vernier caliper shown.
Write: 16.4 mm
